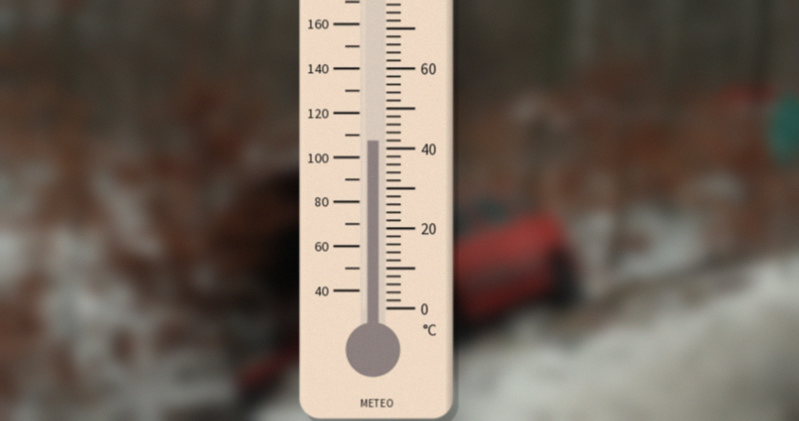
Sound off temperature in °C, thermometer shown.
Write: 42 °C
